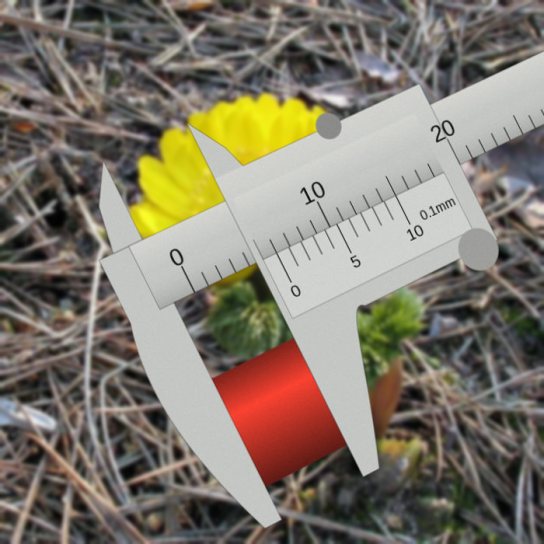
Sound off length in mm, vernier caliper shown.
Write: 6.0 mm
